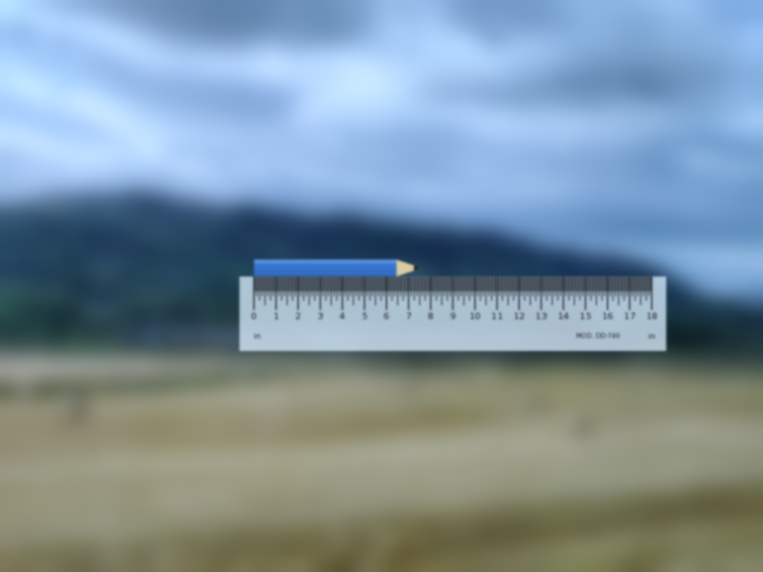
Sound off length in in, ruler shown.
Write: 7.5 in
